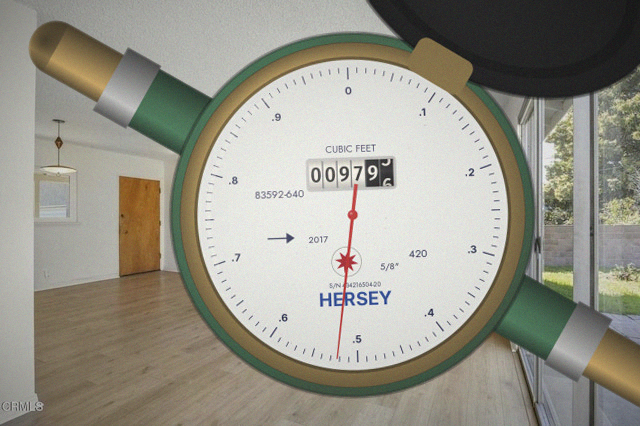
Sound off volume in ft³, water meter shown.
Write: 9795.52 ft³
